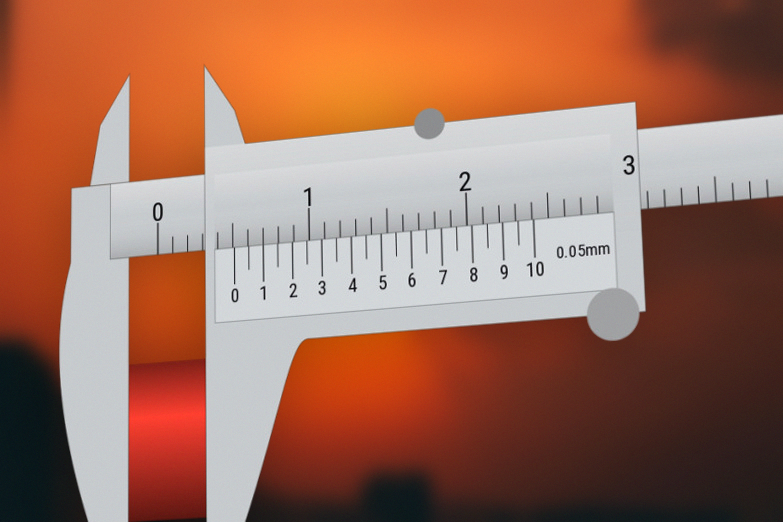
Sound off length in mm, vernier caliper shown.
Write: 5.1 mm
